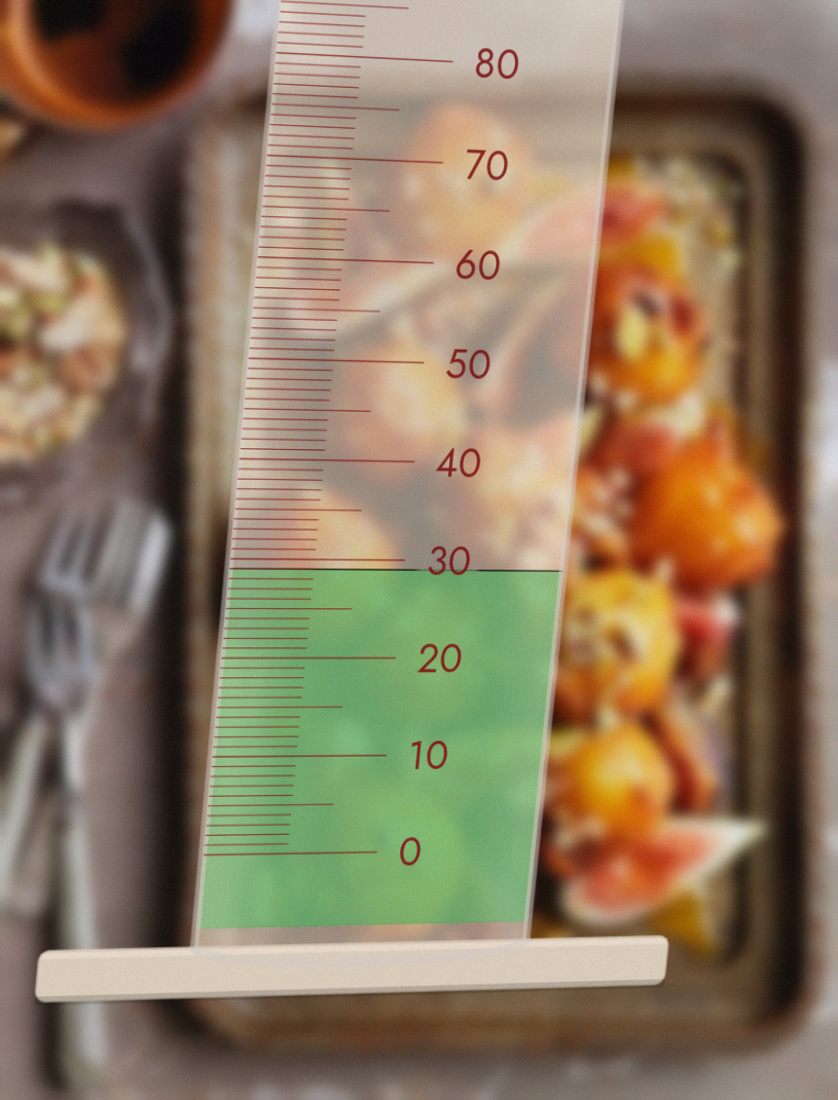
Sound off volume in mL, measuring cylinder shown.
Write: 29 mL
